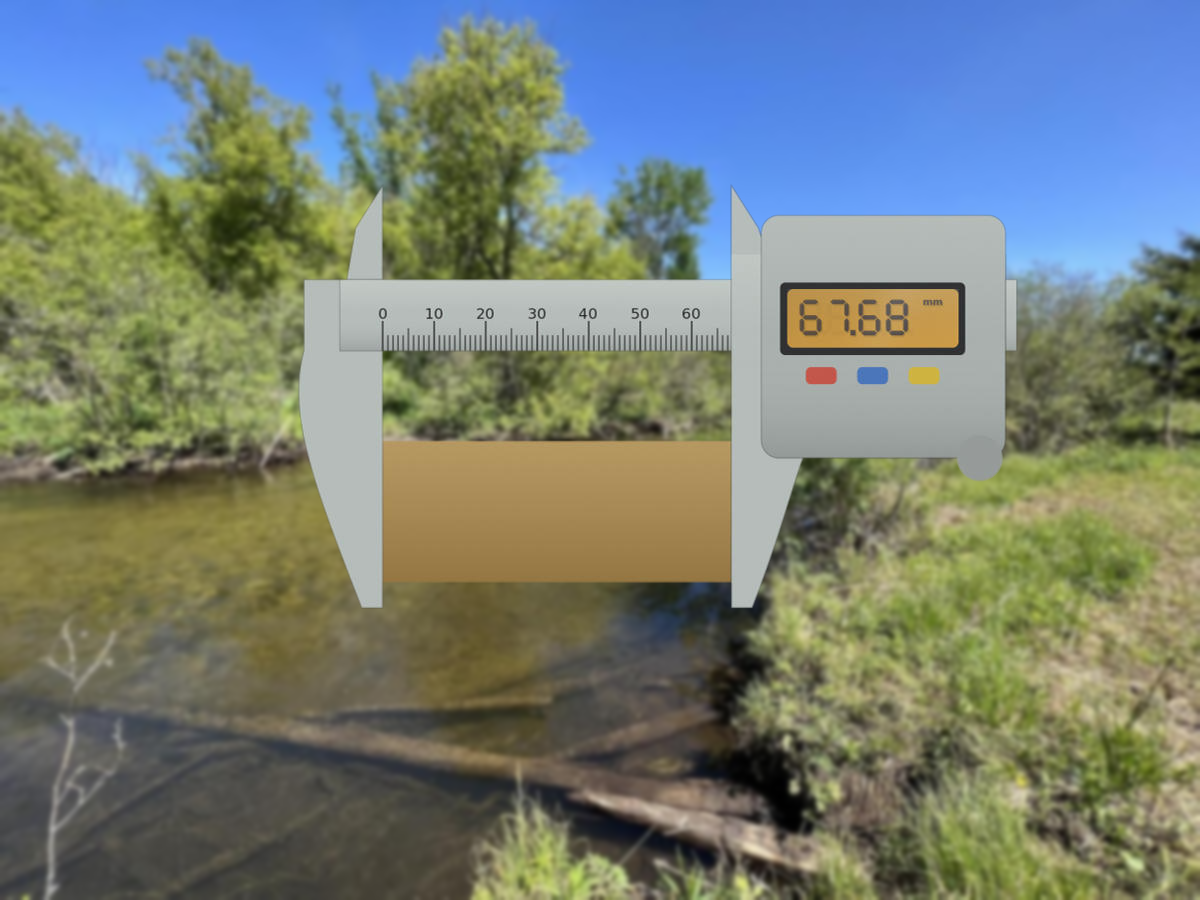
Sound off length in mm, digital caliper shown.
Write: 67.68 mm
